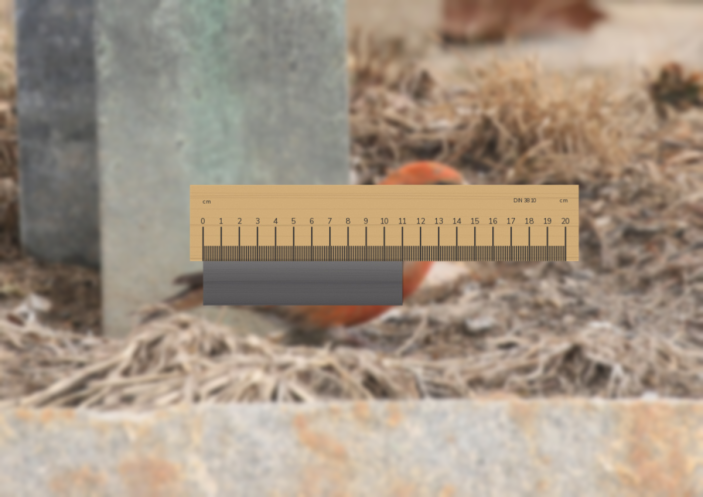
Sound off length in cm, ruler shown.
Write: 11 cm
